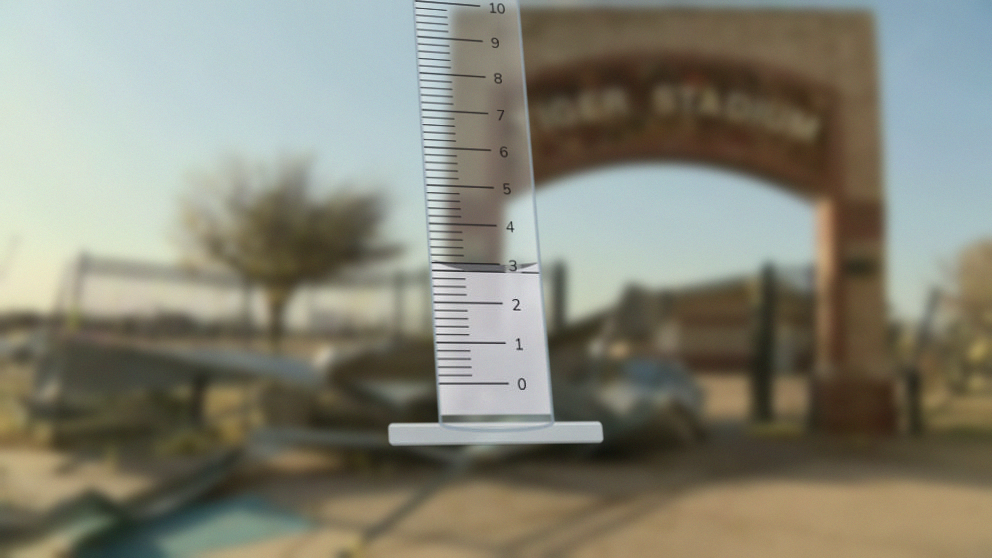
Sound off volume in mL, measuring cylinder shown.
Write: 2.8 mL
